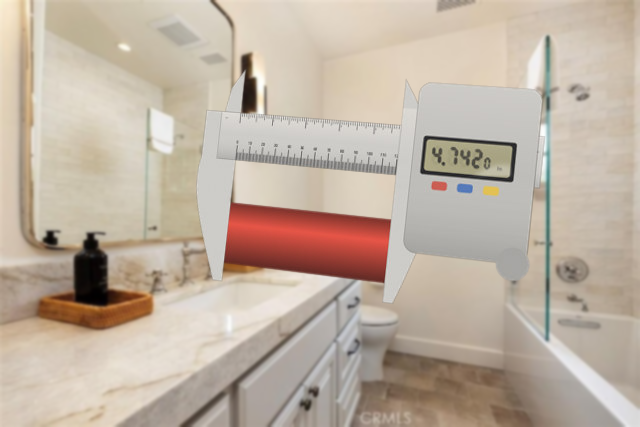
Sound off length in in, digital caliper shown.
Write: 4.7420 in
